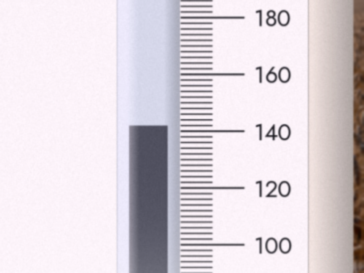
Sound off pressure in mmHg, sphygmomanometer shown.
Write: 142 mmHg
